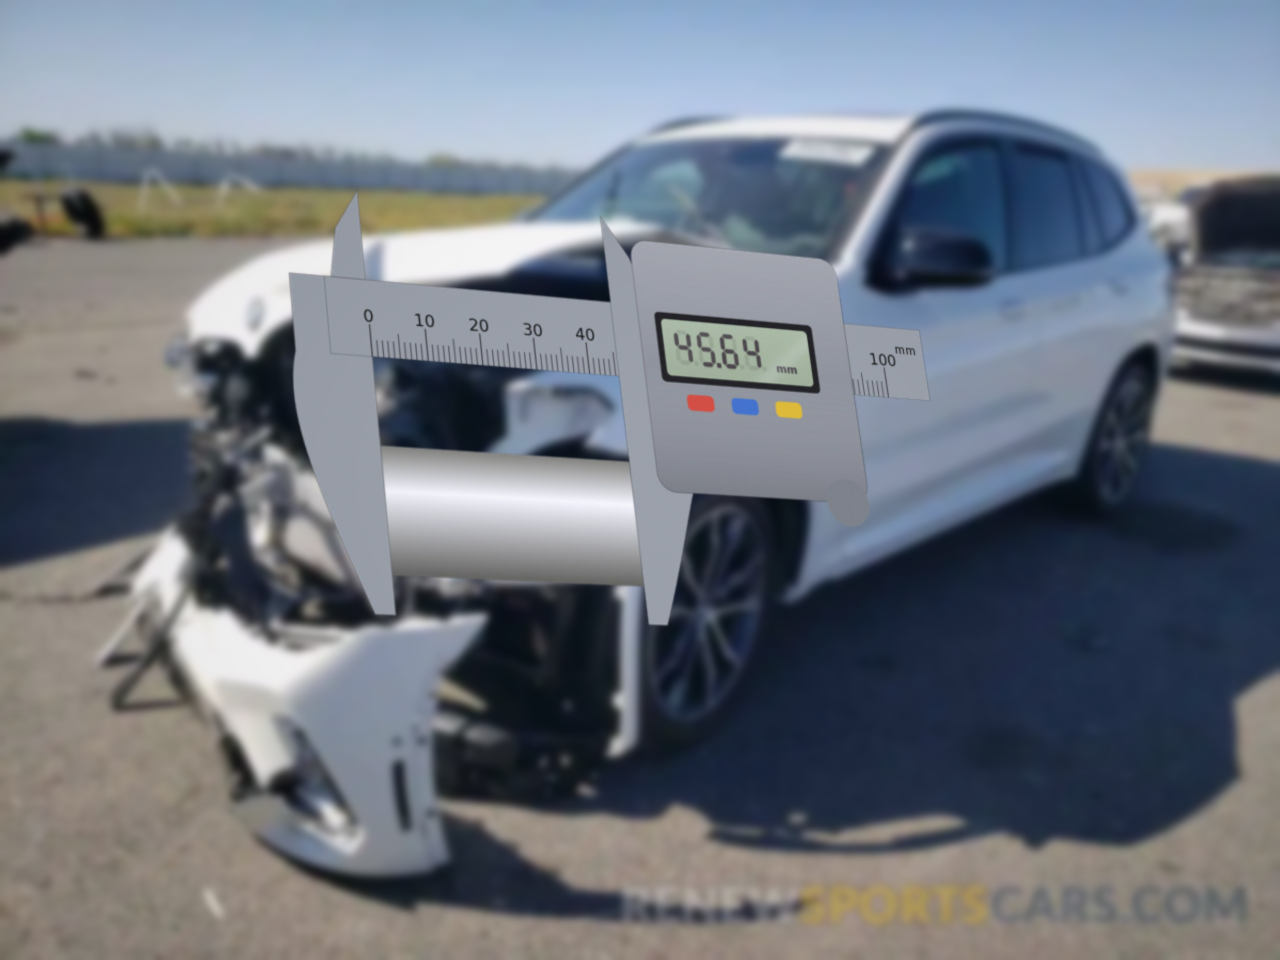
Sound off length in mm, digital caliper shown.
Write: 45.64 mm
